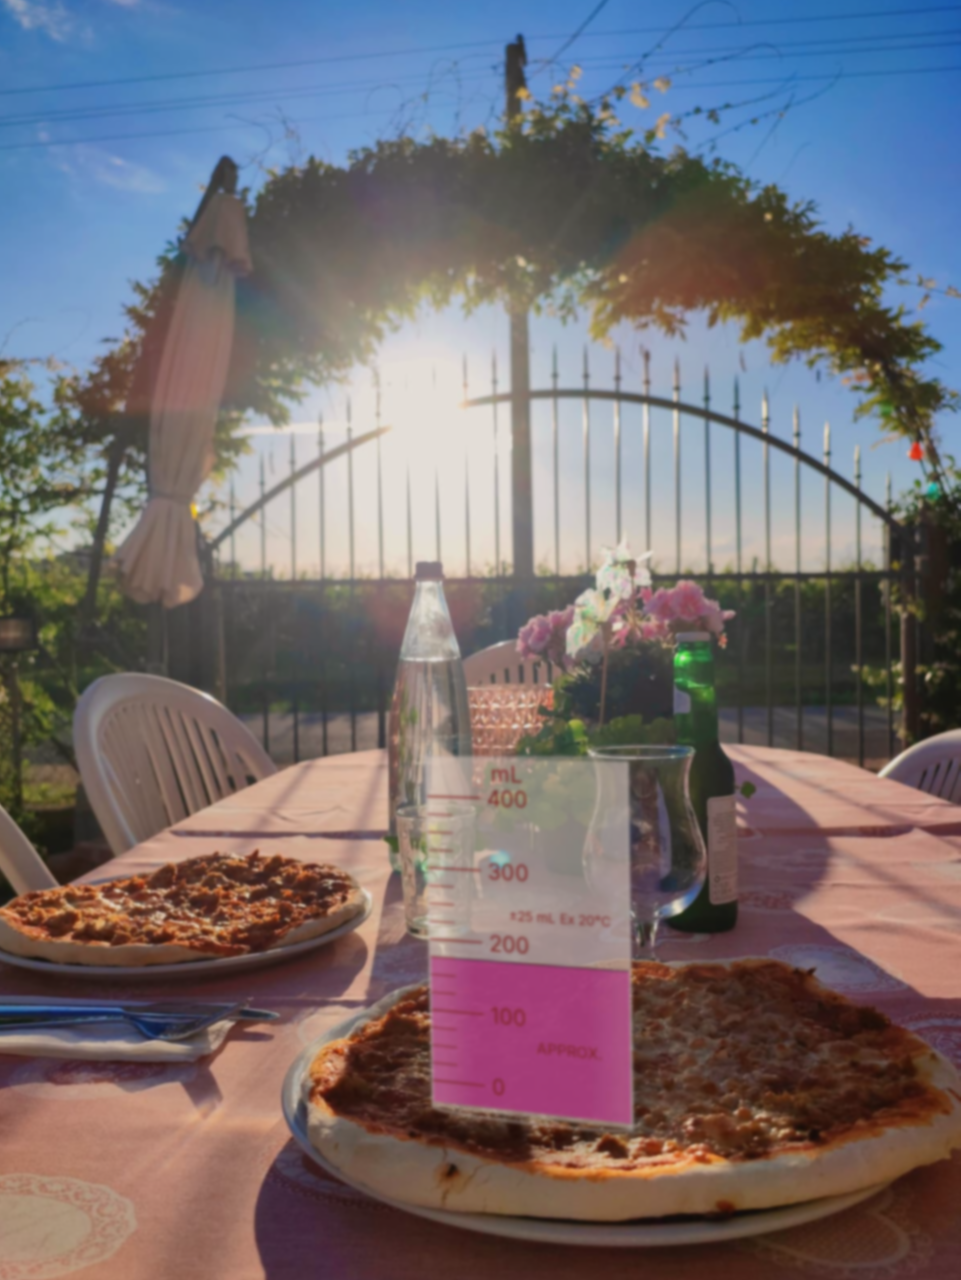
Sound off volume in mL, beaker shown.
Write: 175 mL
